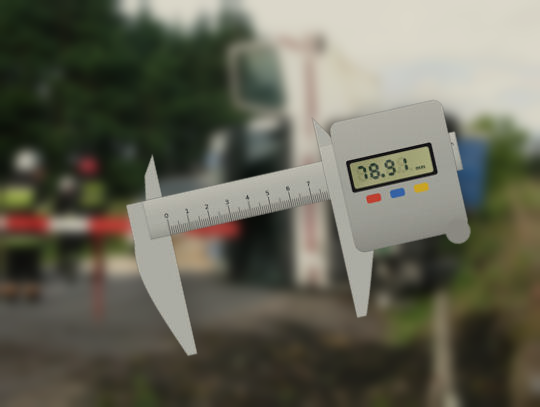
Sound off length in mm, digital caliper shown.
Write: 78.91 mm
